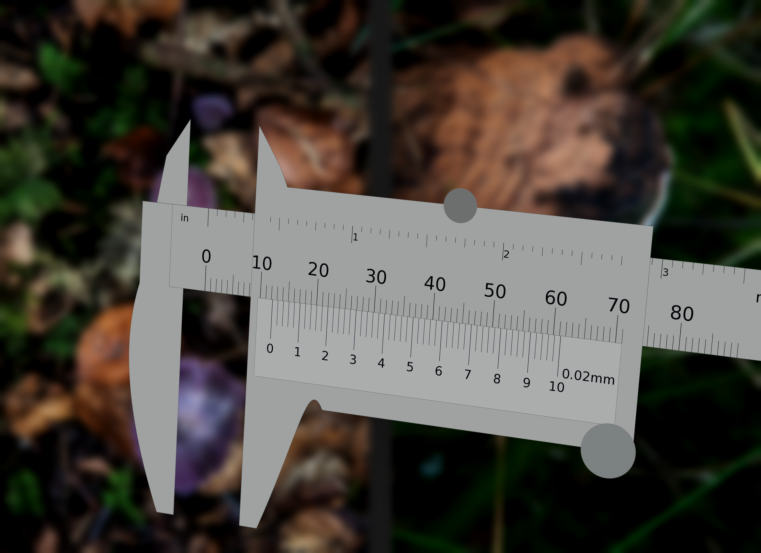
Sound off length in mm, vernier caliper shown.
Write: 12.2 mm
